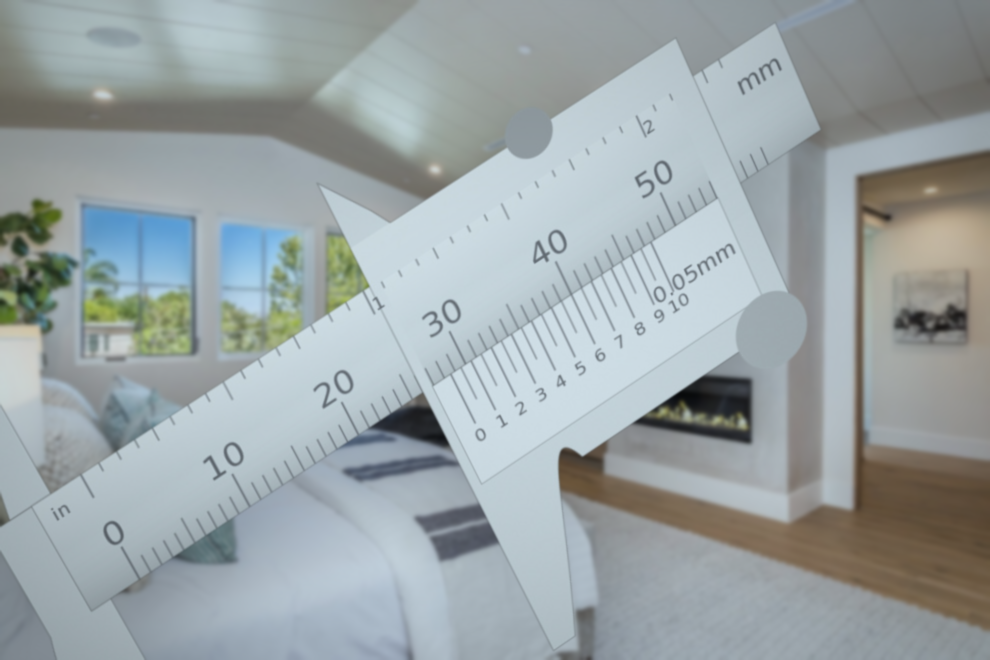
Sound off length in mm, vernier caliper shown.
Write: 28.6 mm
